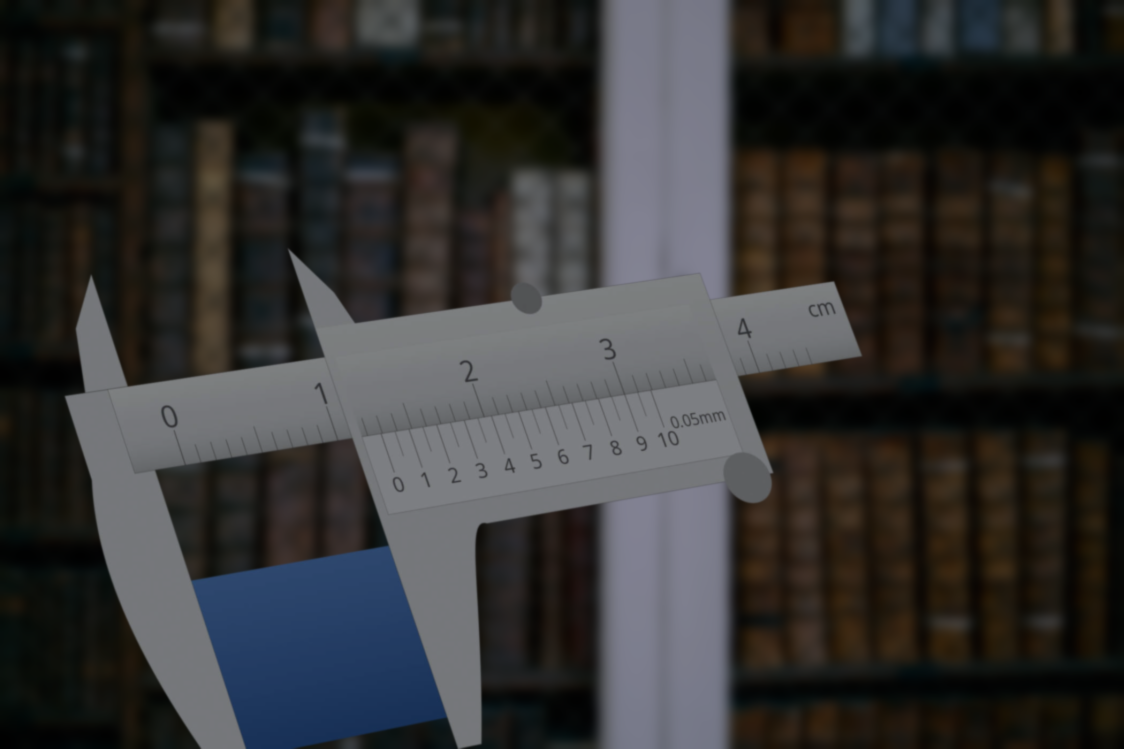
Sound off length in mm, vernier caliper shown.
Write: 12.9 mm
